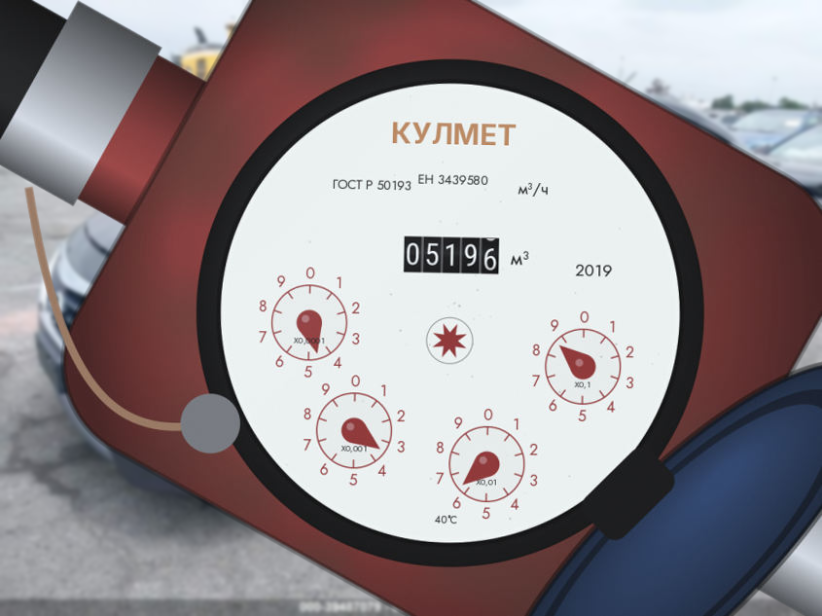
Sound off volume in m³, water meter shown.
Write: 5195.8634 m³
